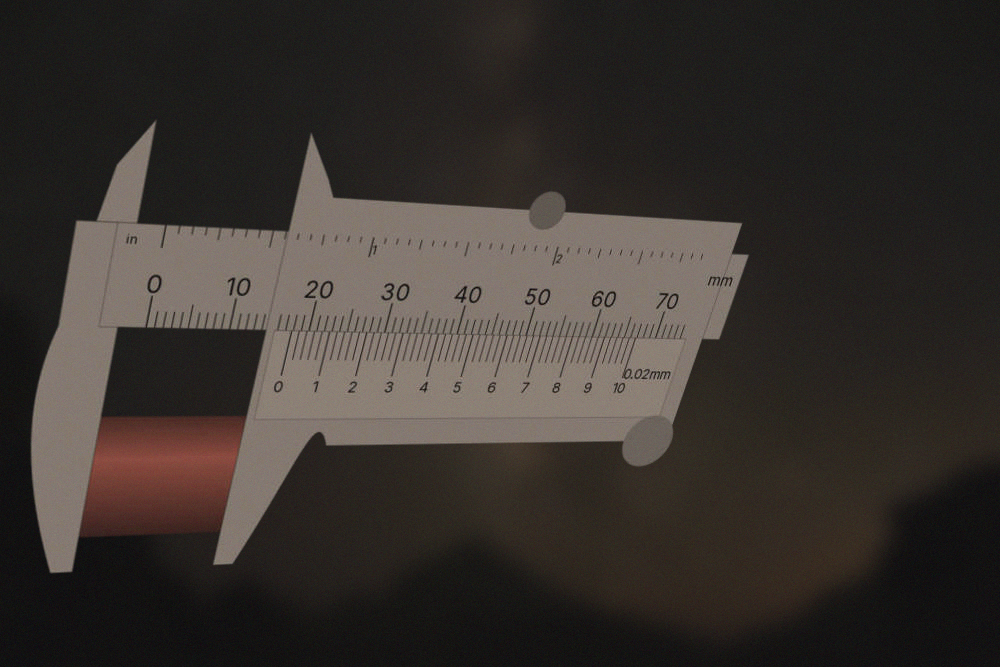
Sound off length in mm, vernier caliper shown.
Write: 17.8 mm
